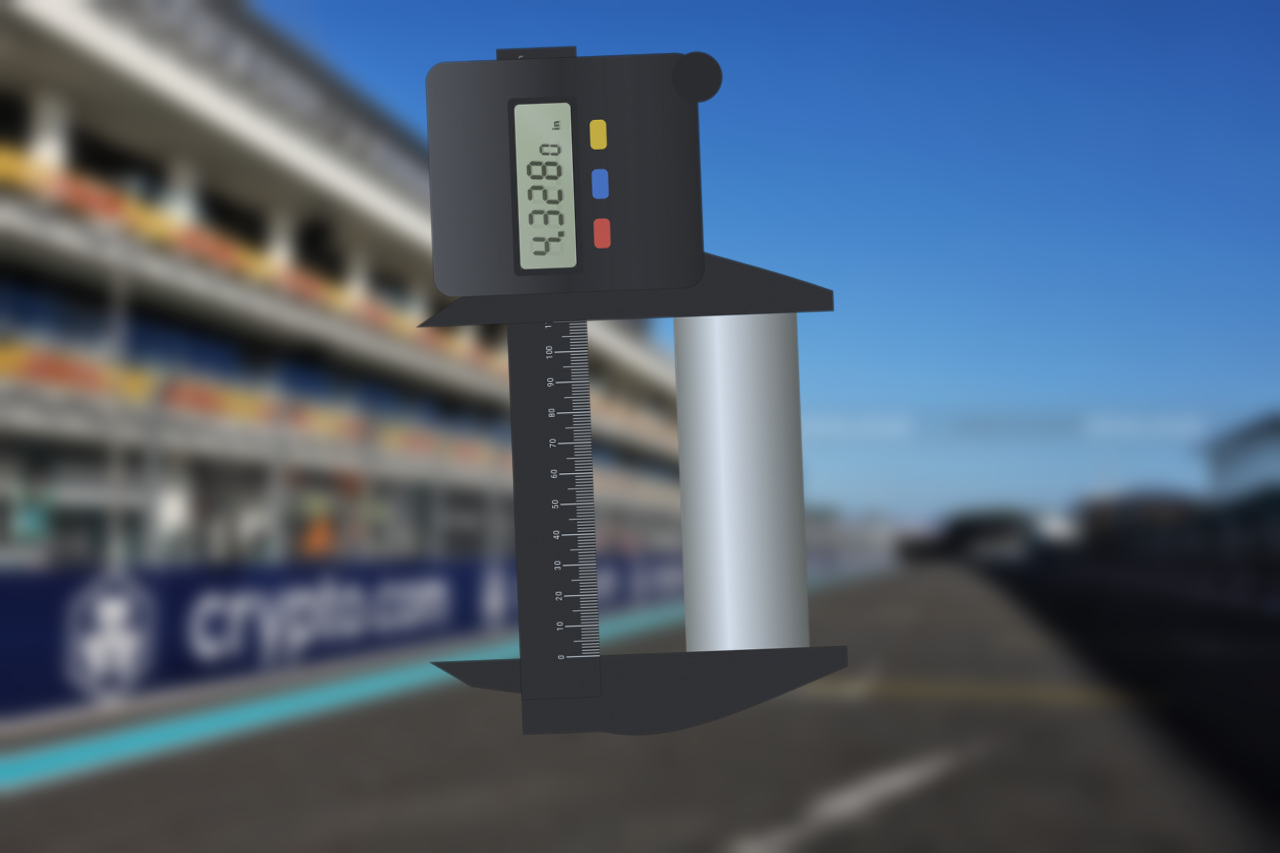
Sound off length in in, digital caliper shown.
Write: 4.3280 in
